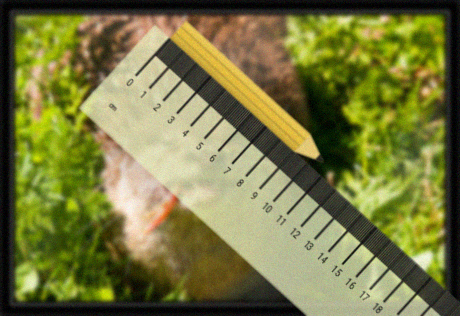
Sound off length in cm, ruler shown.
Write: 10.5 cm
